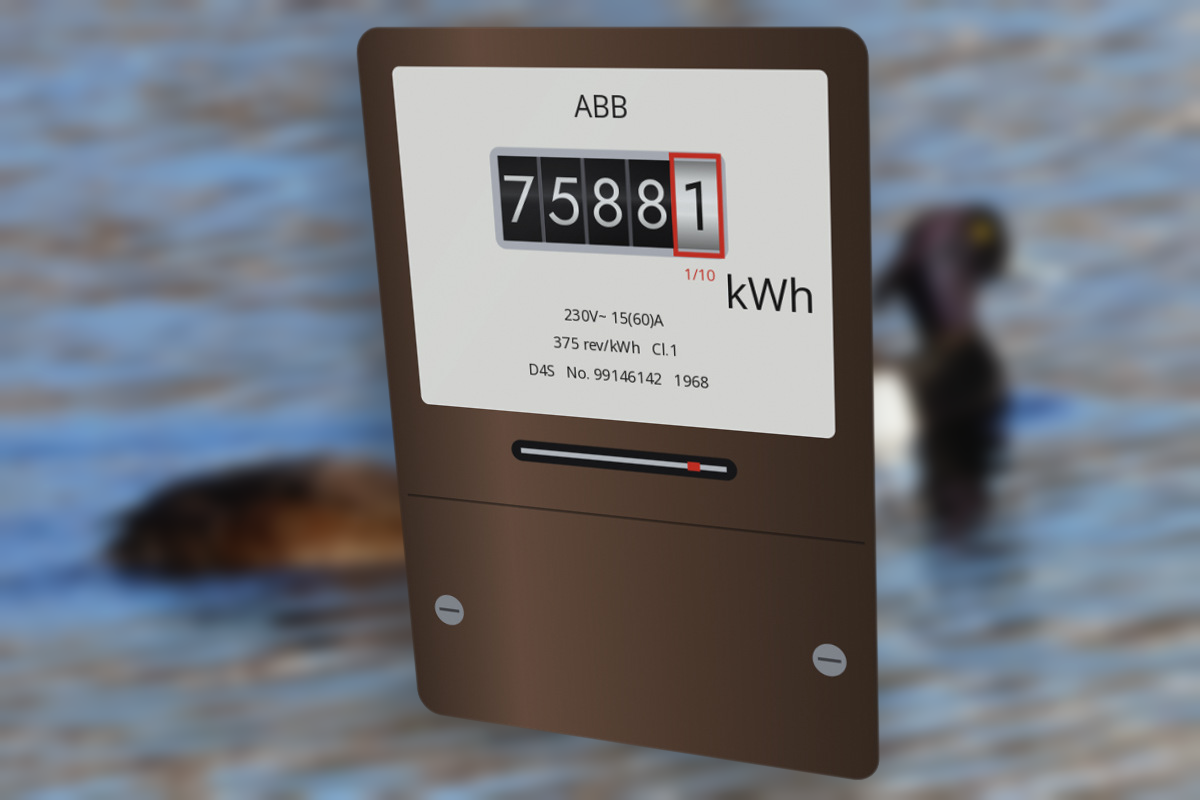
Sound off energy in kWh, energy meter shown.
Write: 7588.1 kWh
